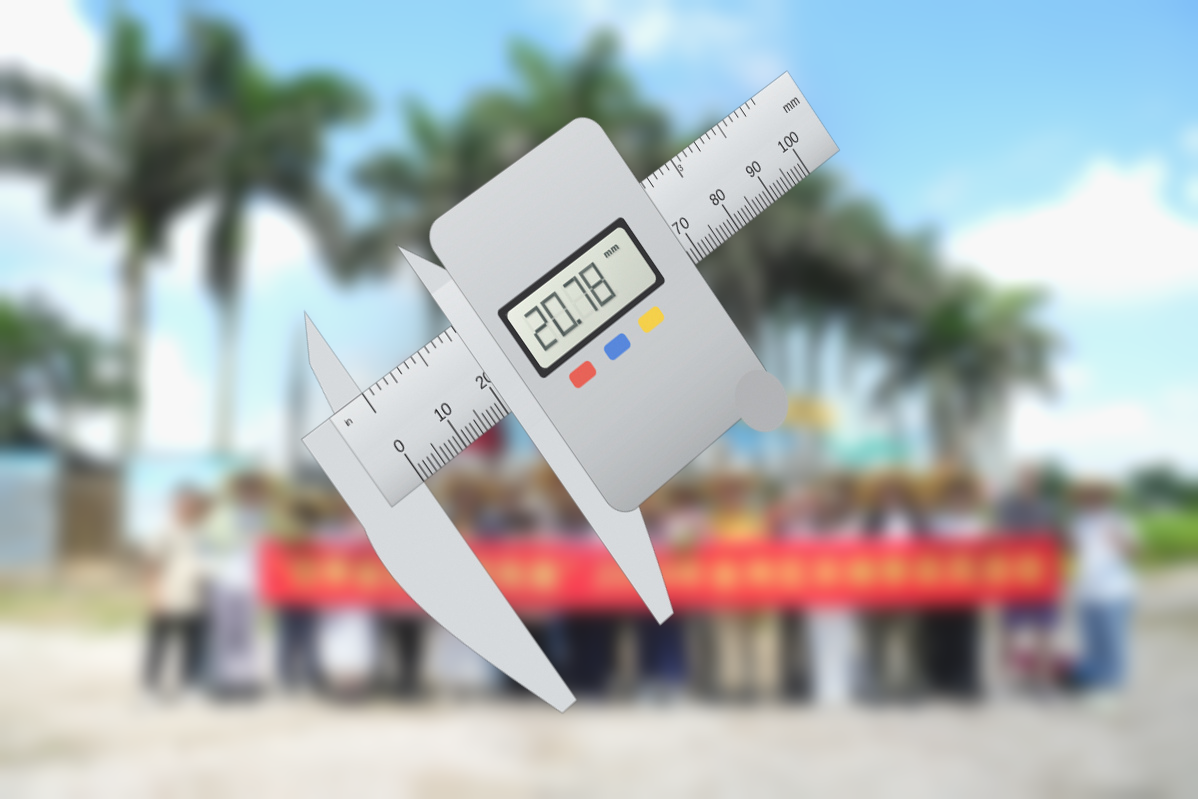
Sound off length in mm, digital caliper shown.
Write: 20.78 mm
